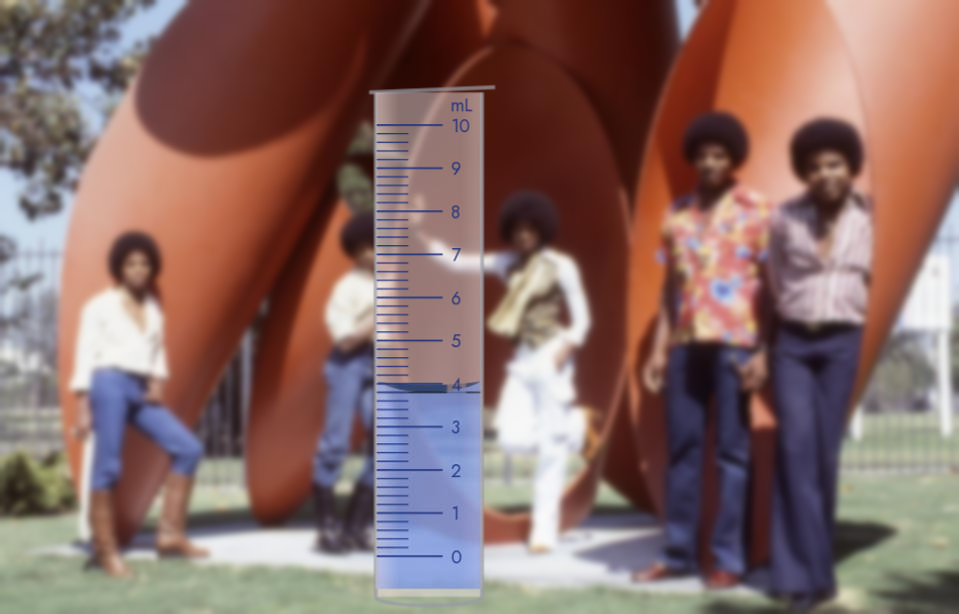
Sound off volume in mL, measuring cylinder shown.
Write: 3.8 mL
